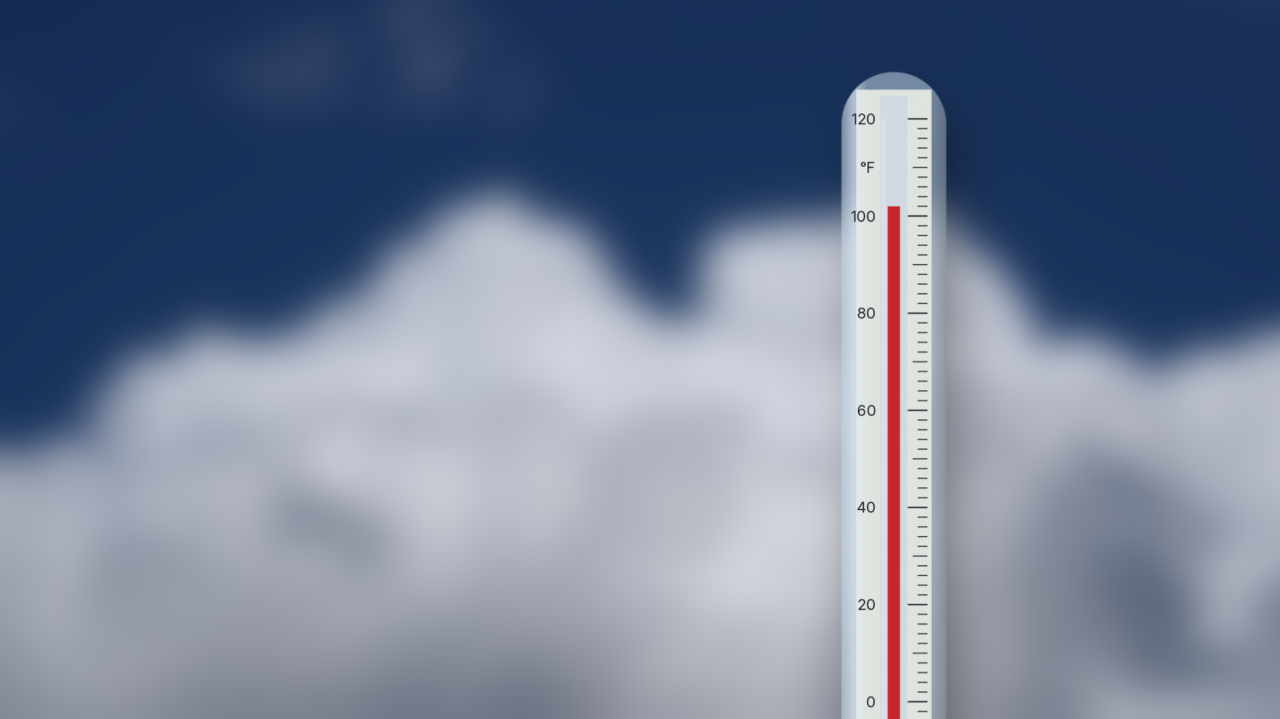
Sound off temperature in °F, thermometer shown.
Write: 102 °F
